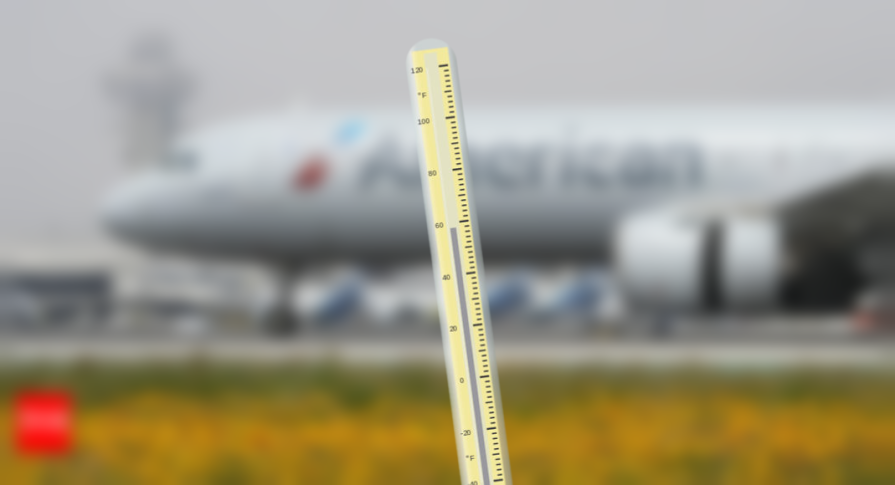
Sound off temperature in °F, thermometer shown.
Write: 58 °F
